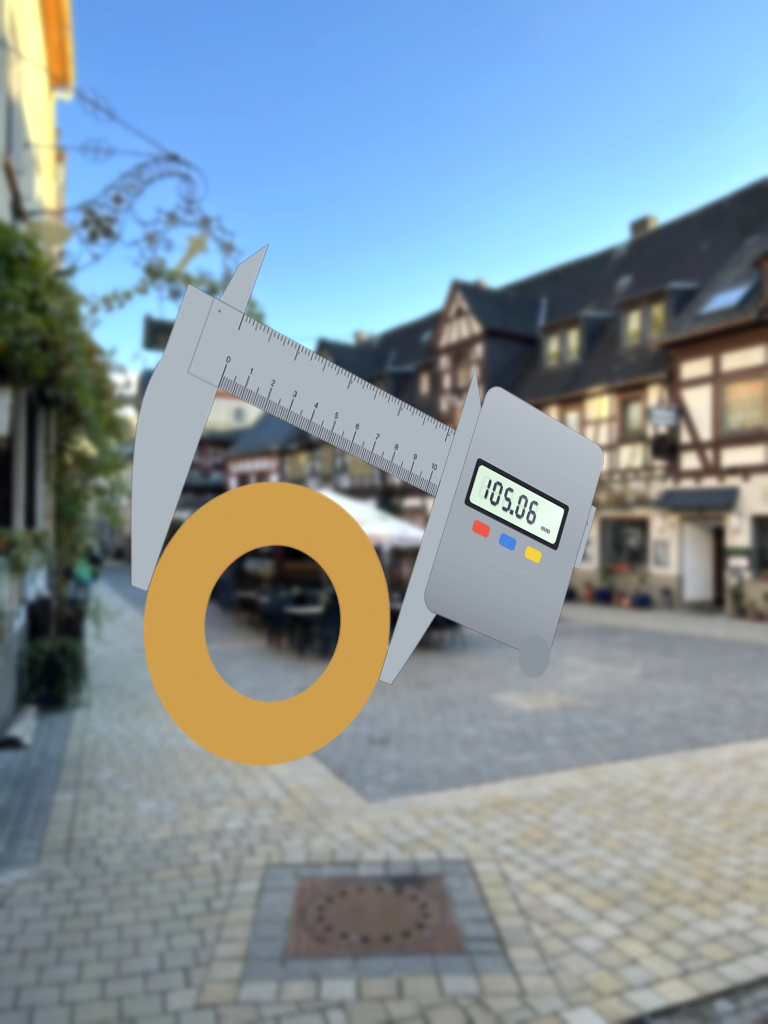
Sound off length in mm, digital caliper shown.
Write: 105.06 mm
